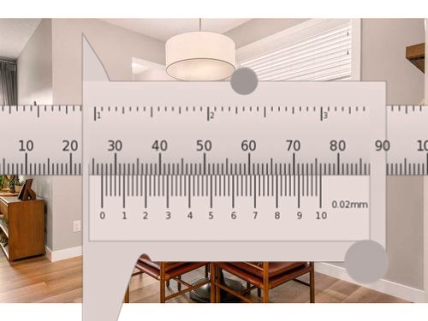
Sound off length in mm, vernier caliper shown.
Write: 27.0 mm
